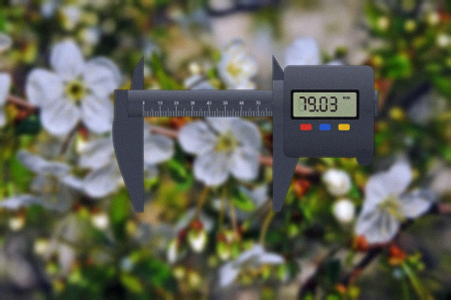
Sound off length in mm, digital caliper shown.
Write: 79.03 mm
